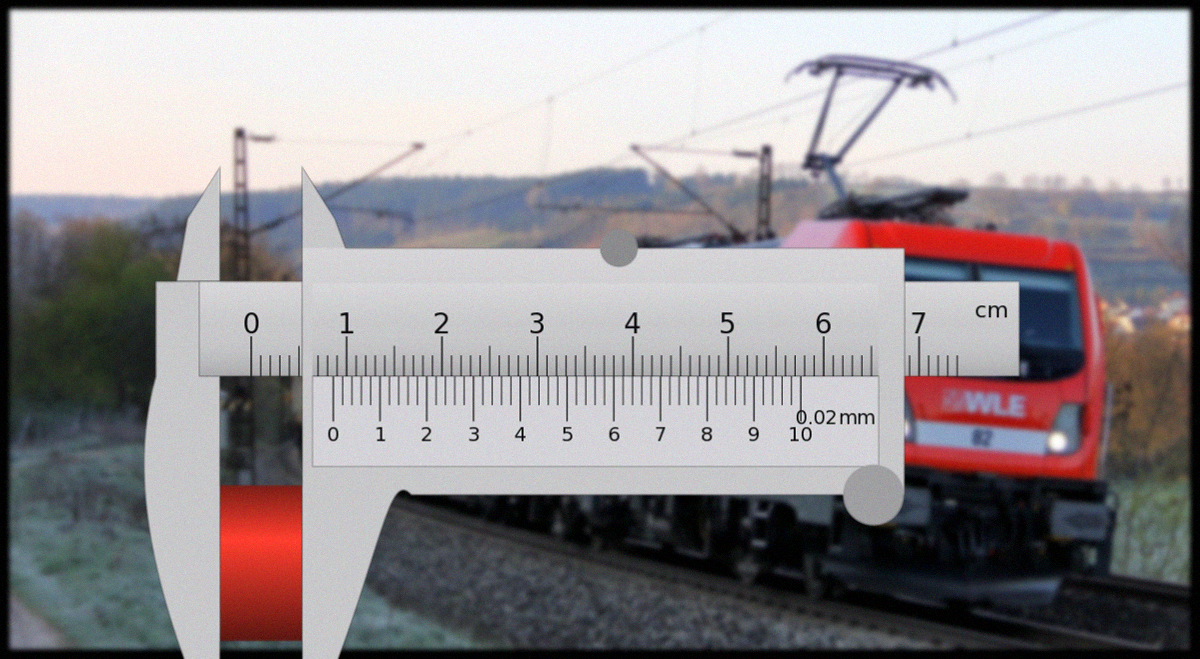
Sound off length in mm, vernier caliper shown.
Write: 8.6 mm
